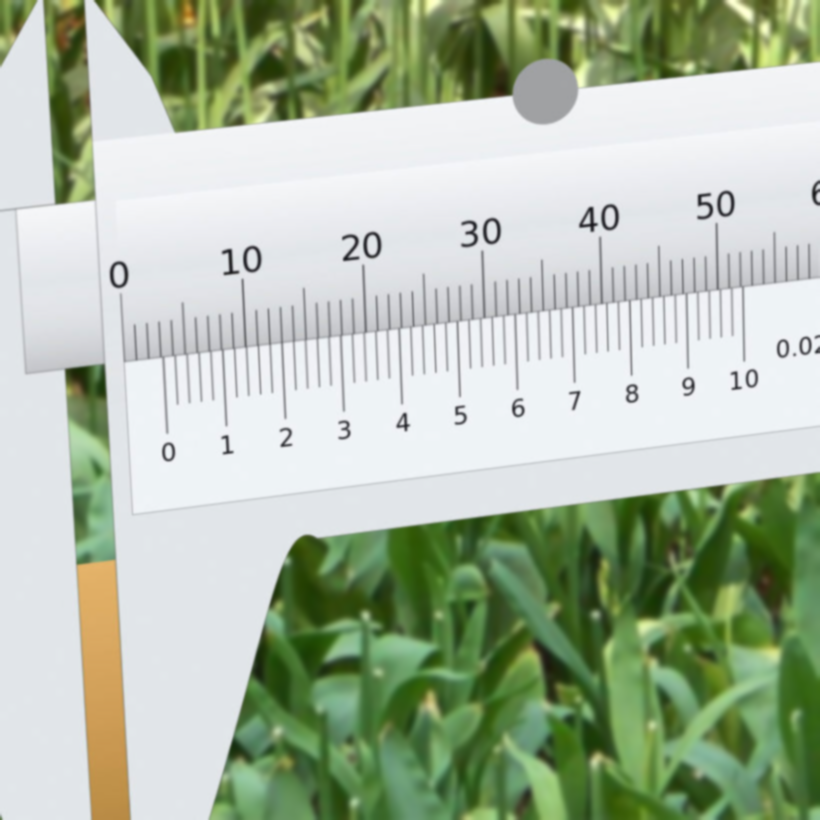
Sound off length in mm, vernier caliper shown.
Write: 3.2 mm
